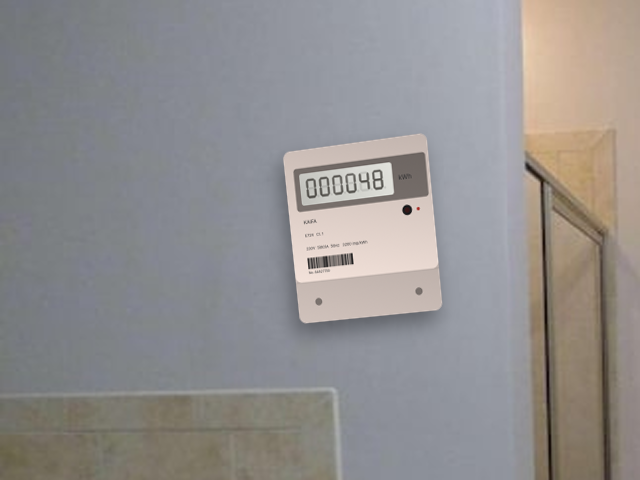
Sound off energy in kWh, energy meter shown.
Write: 48 kWh
